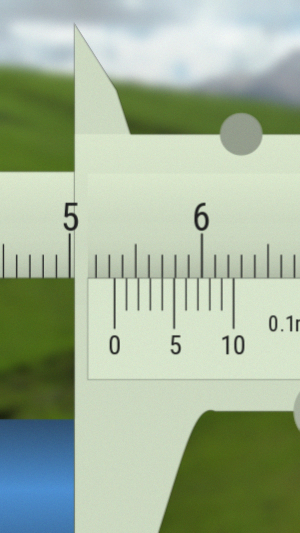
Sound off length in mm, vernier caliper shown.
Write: 53.4 mm
